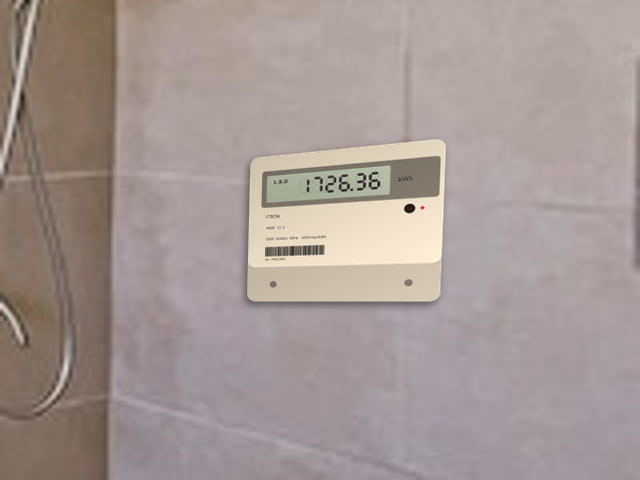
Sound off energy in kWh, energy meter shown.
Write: 1726.36 kWh
